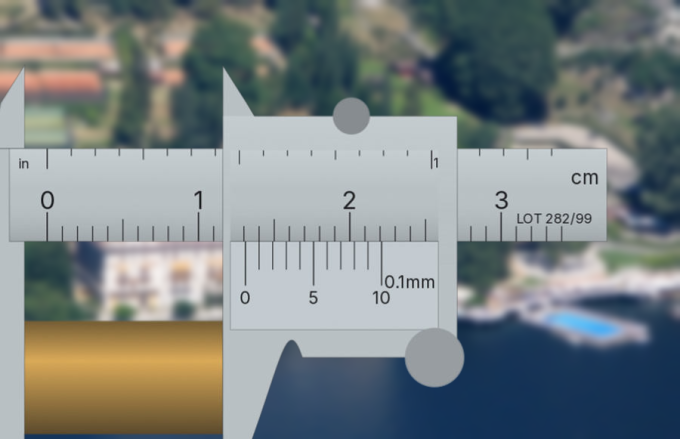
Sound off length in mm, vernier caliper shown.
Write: 13.1 mm
